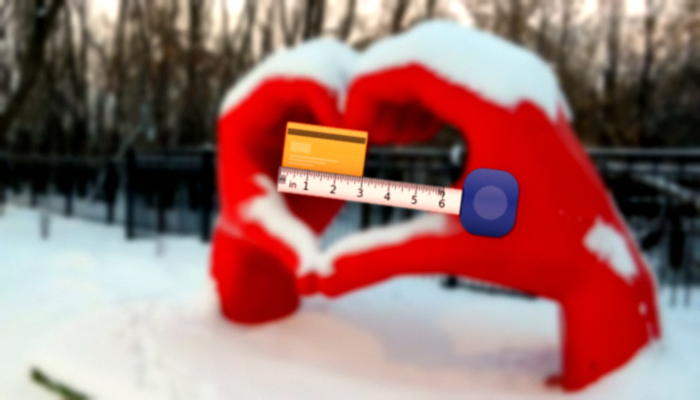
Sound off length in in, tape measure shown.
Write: 3 in
